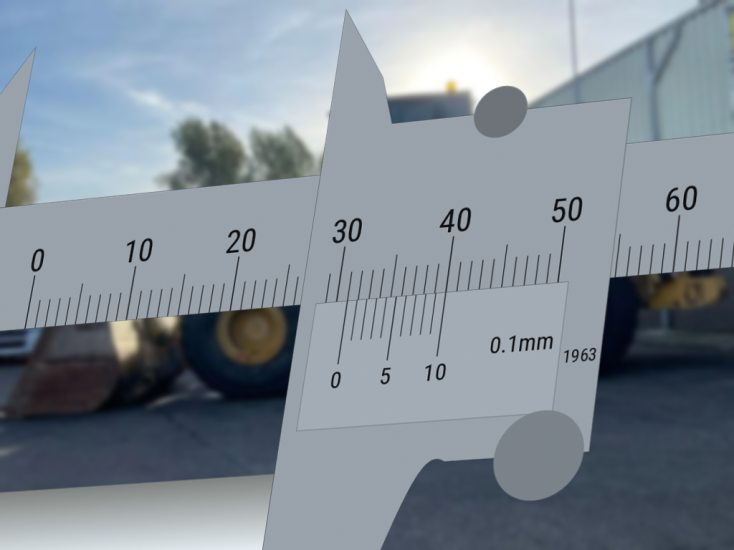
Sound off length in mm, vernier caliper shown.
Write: 31.0 mm
